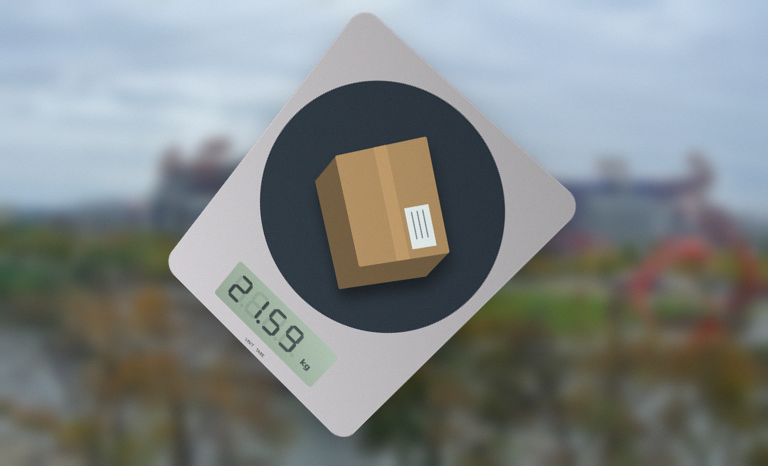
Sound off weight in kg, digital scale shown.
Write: 21.59 kg
